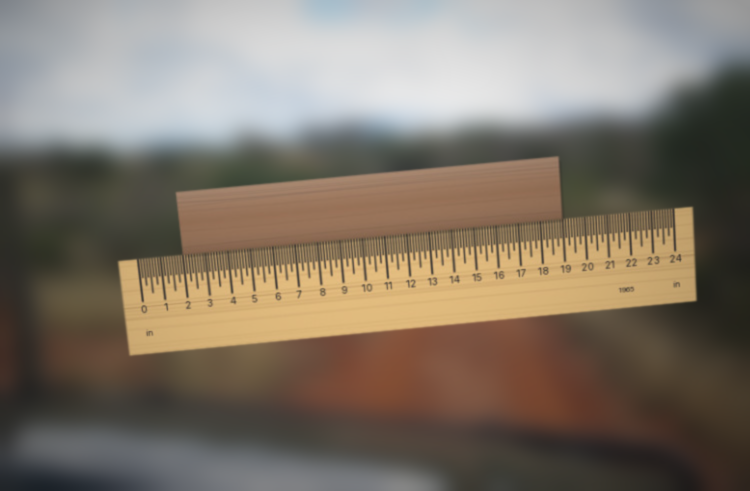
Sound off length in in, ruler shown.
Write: 17 in
